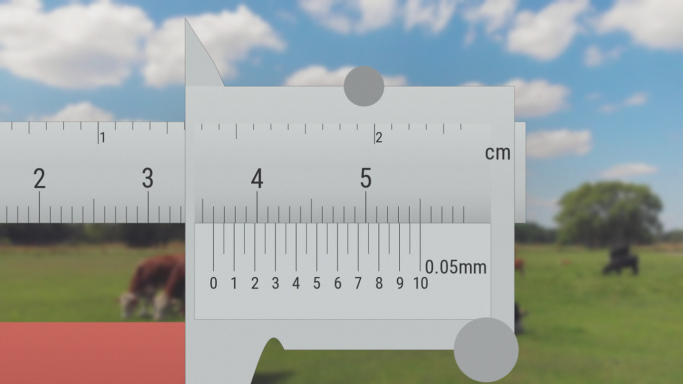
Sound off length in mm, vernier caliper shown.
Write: 36.0 mm
